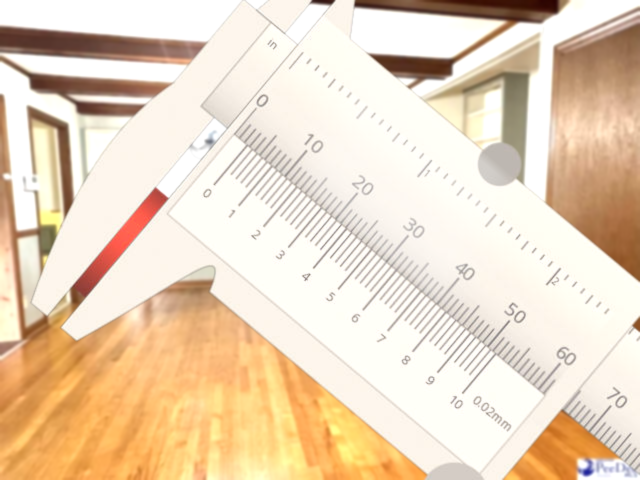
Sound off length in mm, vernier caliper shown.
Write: 2.6 mm
